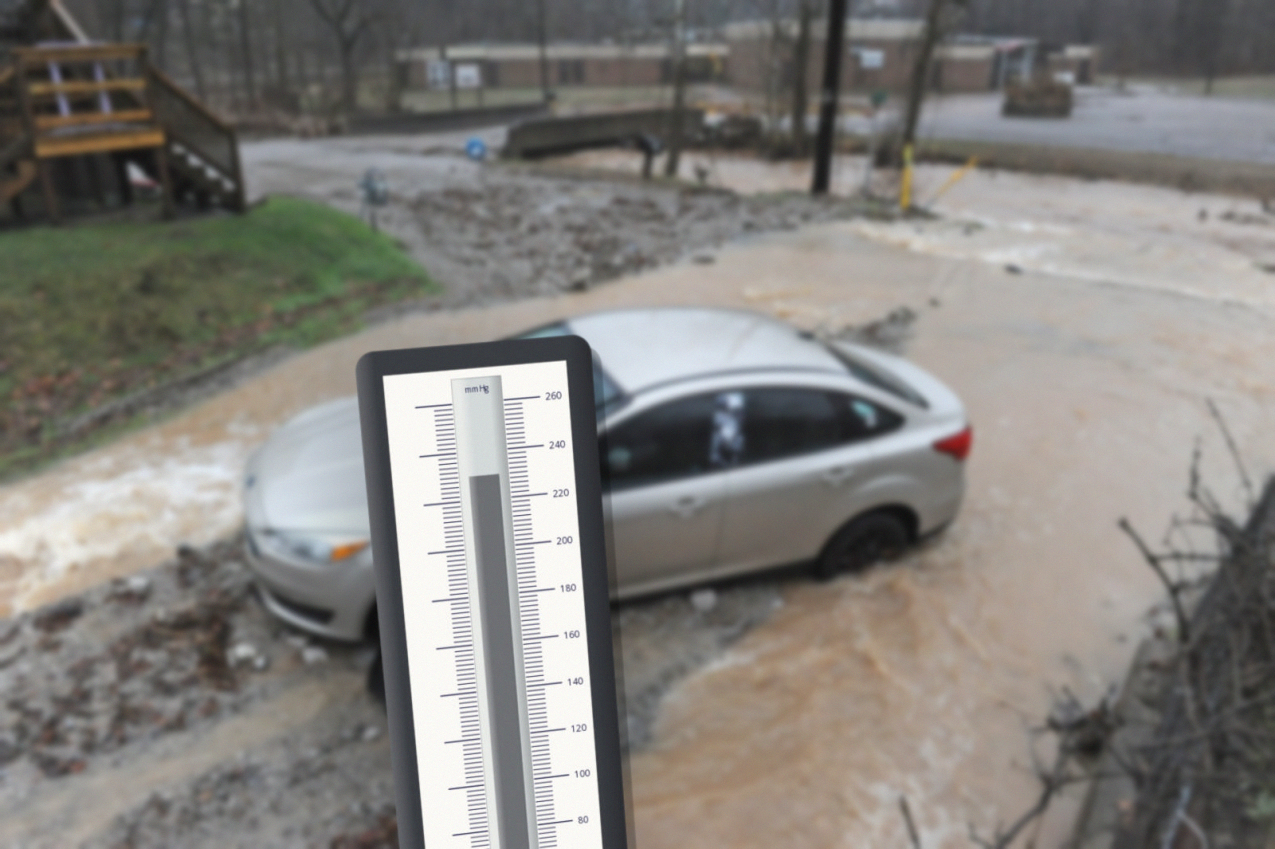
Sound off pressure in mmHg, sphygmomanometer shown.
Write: 230 mmHg
